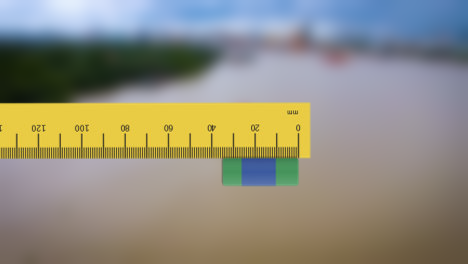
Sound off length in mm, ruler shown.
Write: 35 mm
